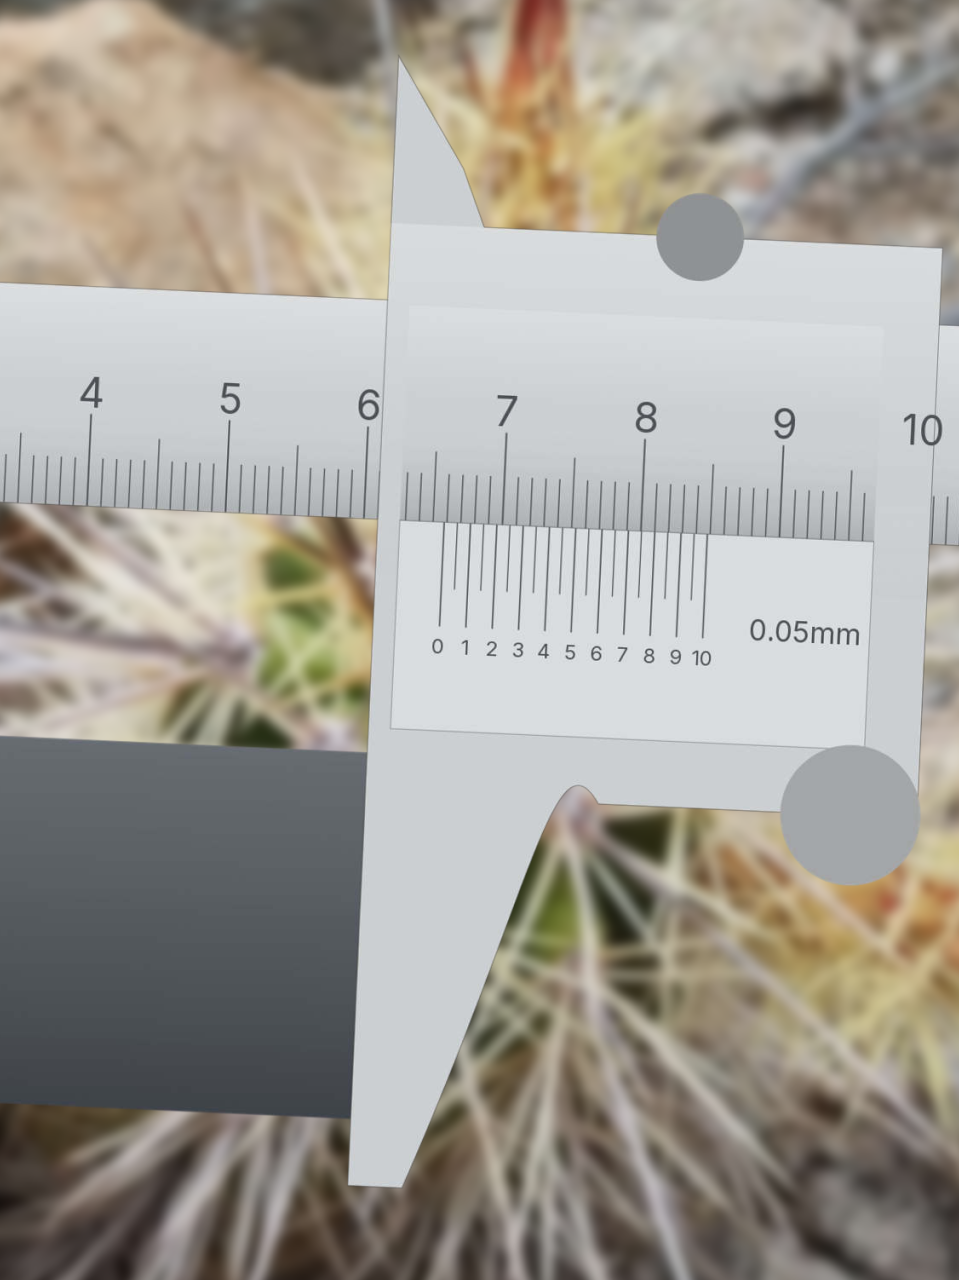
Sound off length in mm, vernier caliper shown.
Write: 65.8 mm
